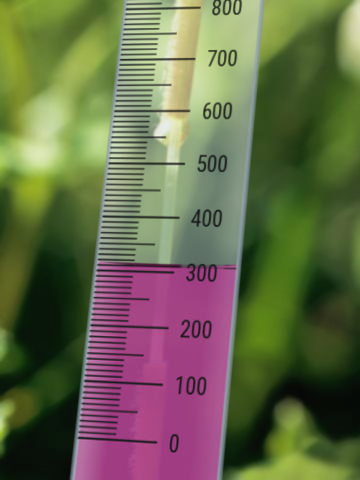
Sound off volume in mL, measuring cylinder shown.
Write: 310 mL
